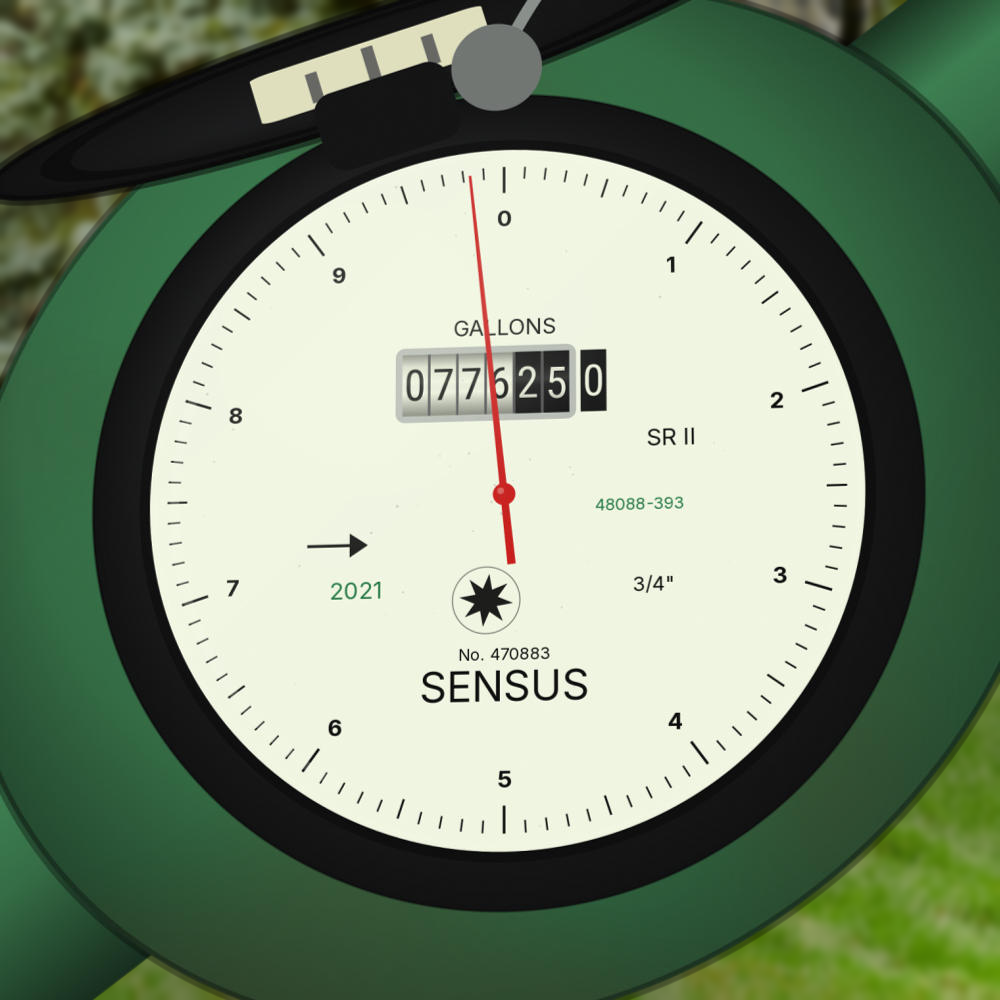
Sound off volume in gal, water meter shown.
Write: 776249.8 gal
